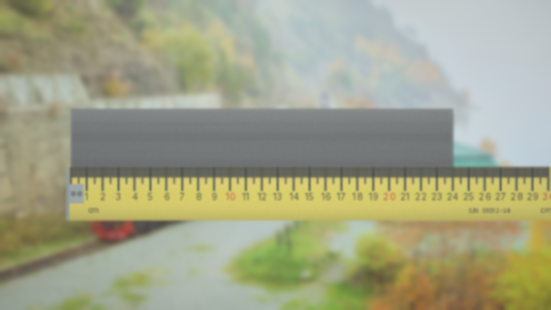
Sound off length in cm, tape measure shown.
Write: 24 cm
